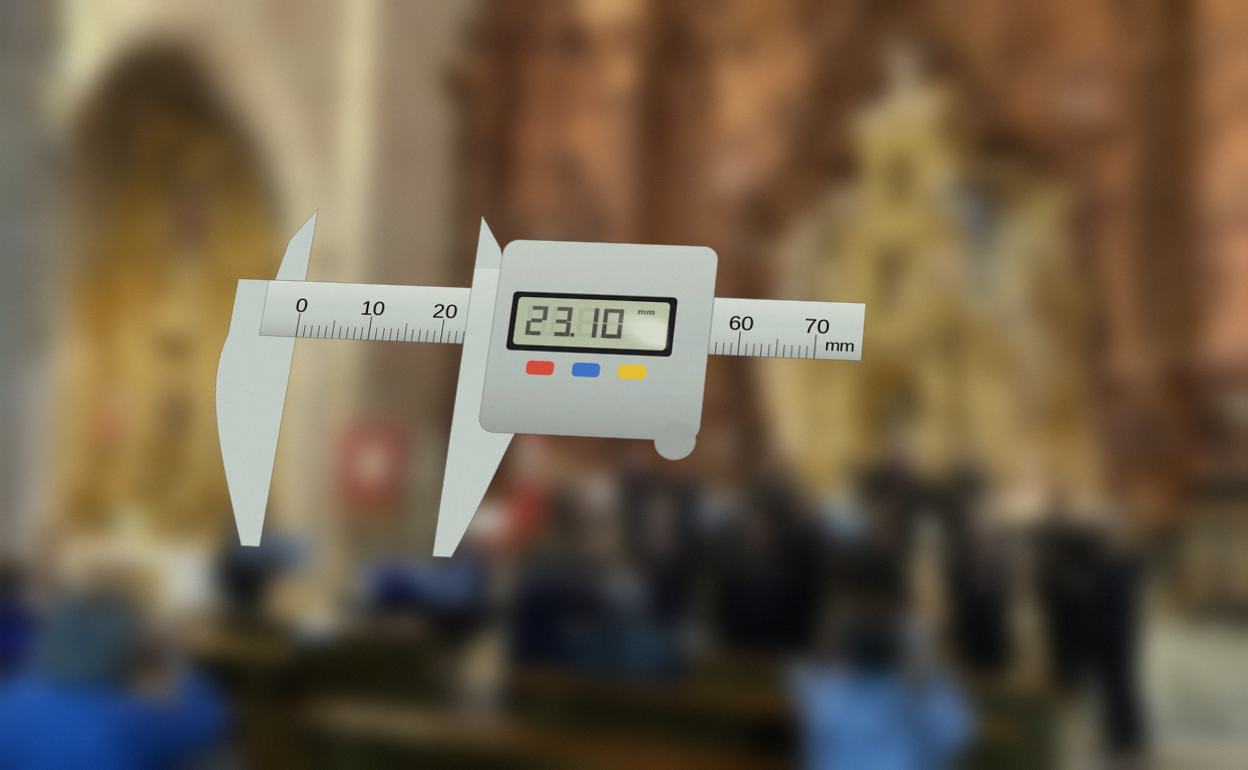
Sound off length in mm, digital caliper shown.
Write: 23.10 mm
